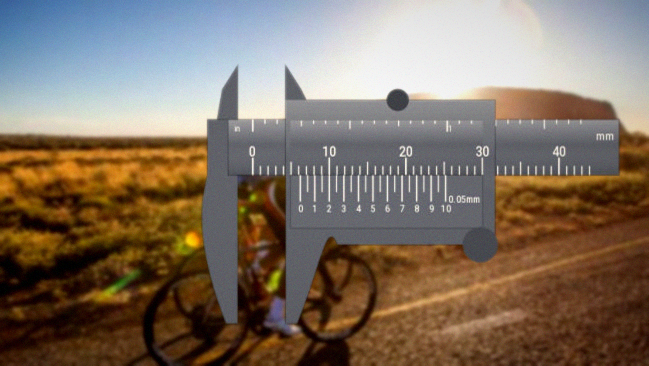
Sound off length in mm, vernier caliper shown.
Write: 6.2 mm
